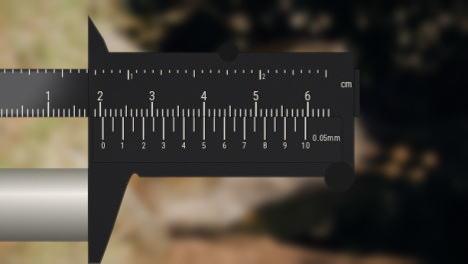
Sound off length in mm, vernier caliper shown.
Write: 20.5 mm
